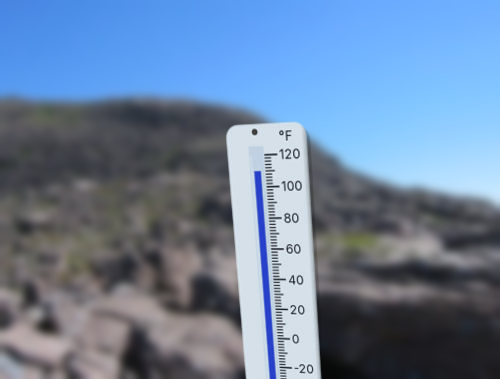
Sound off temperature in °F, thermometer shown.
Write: 110 °F
